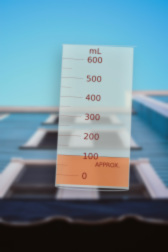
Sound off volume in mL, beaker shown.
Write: 100 mL
